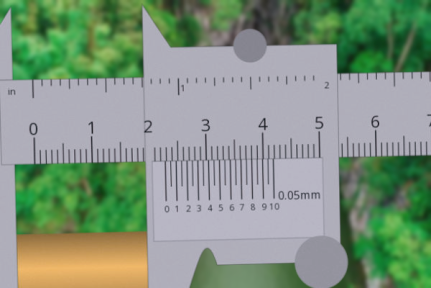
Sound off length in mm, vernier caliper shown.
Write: 22.8 mm
